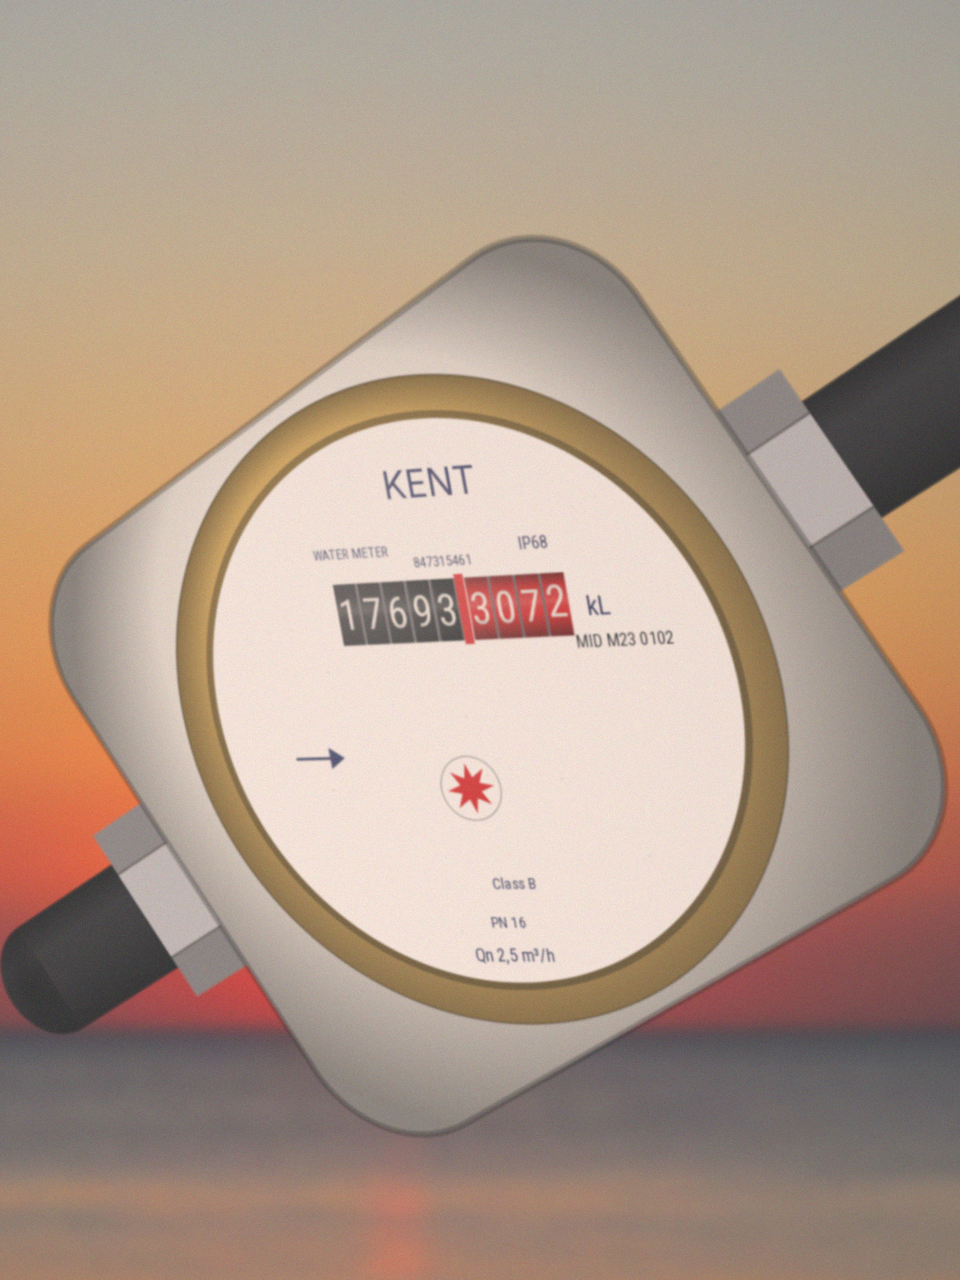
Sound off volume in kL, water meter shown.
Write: 17693.3072 kL
